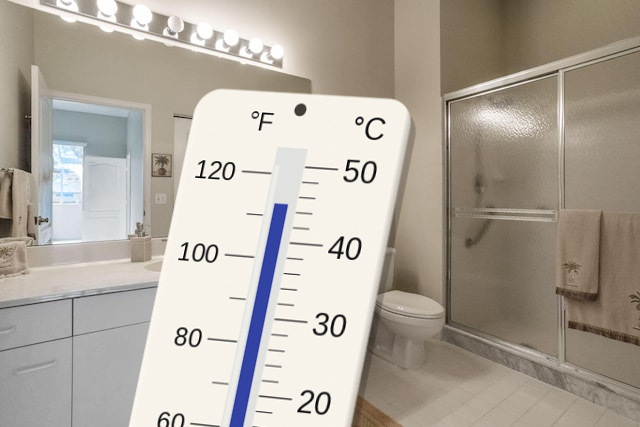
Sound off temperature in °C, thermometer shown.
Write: 45 °C
